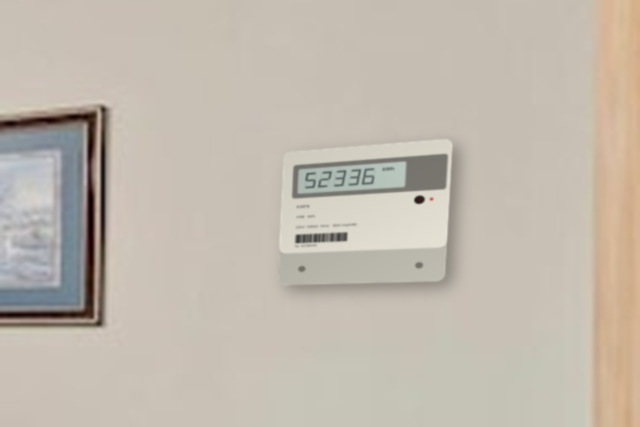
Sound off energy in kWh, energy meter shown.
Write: 52336 kWh
